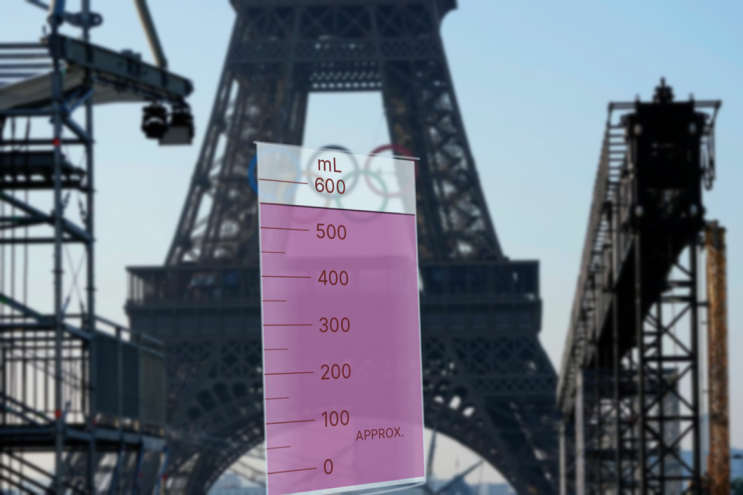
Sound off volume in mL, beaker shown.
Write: 550 mL
